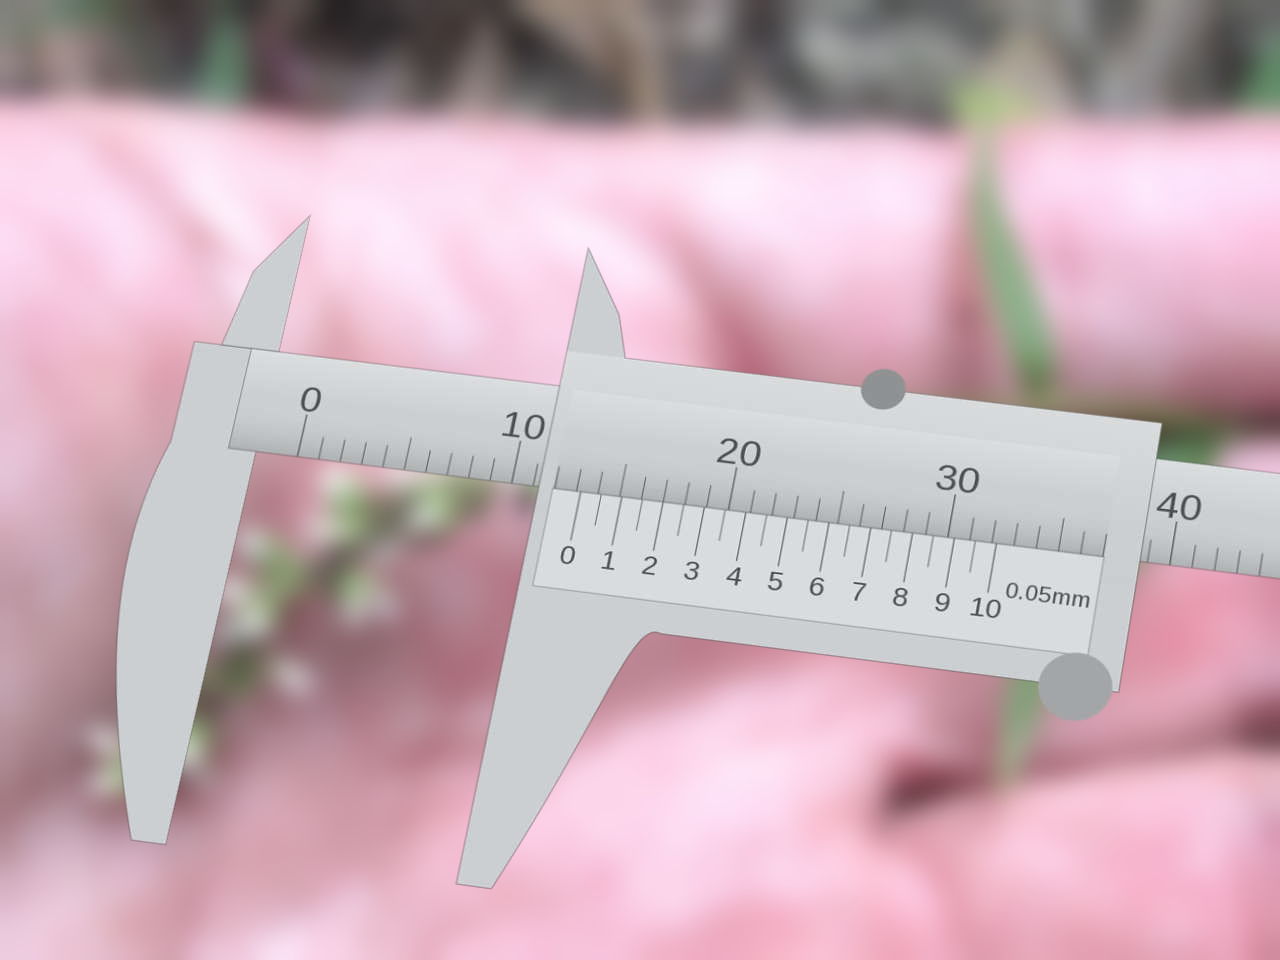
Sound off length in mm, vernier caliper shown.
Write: 13.2 mm
